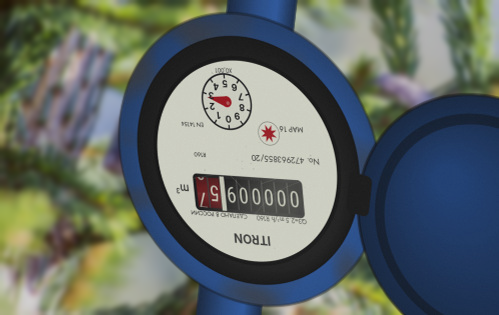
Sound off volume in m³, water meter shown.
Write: 9.572 m³
